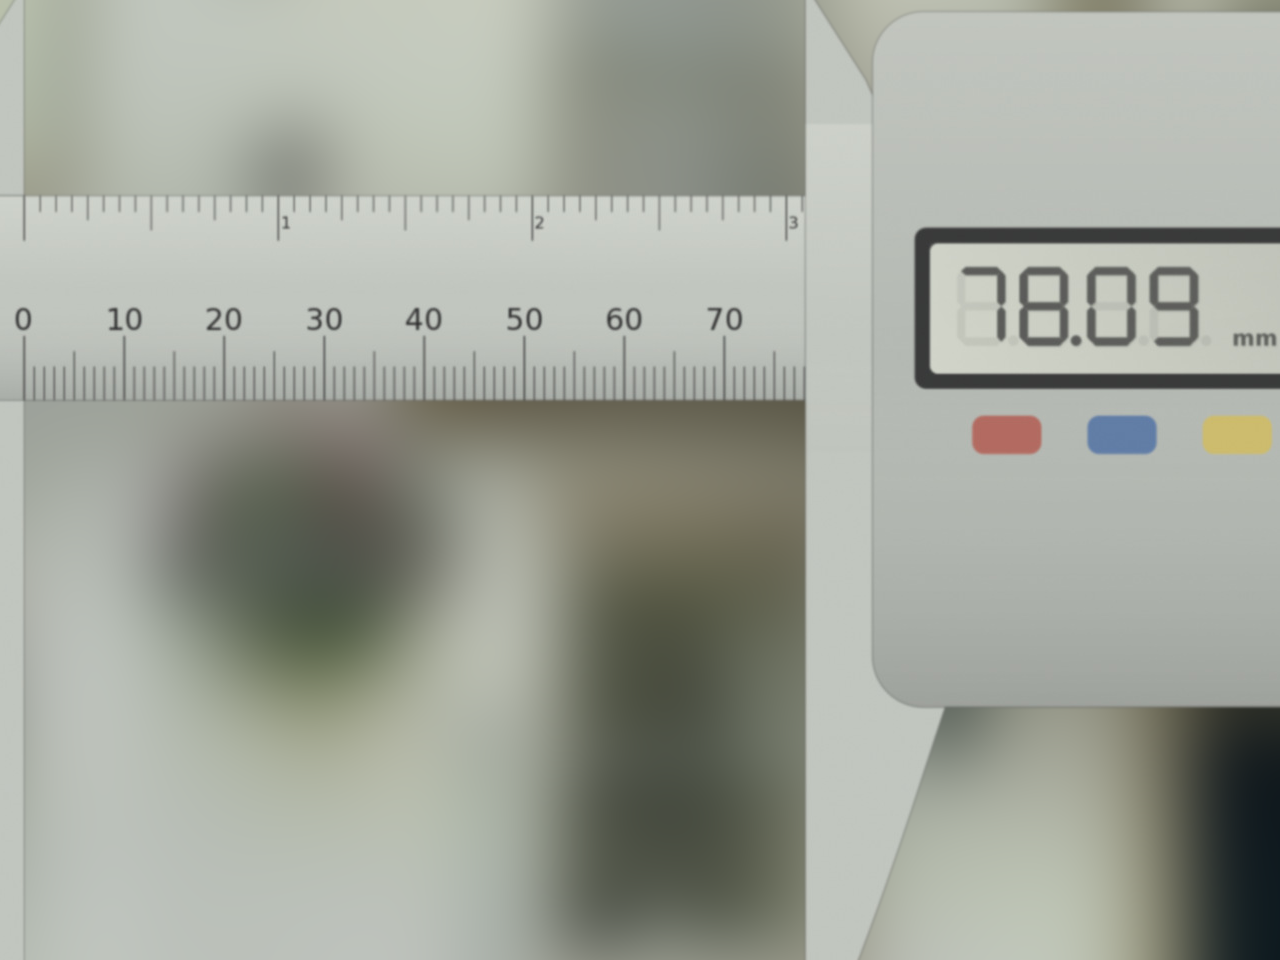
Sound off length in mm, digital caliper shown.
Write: 78.09 mm
